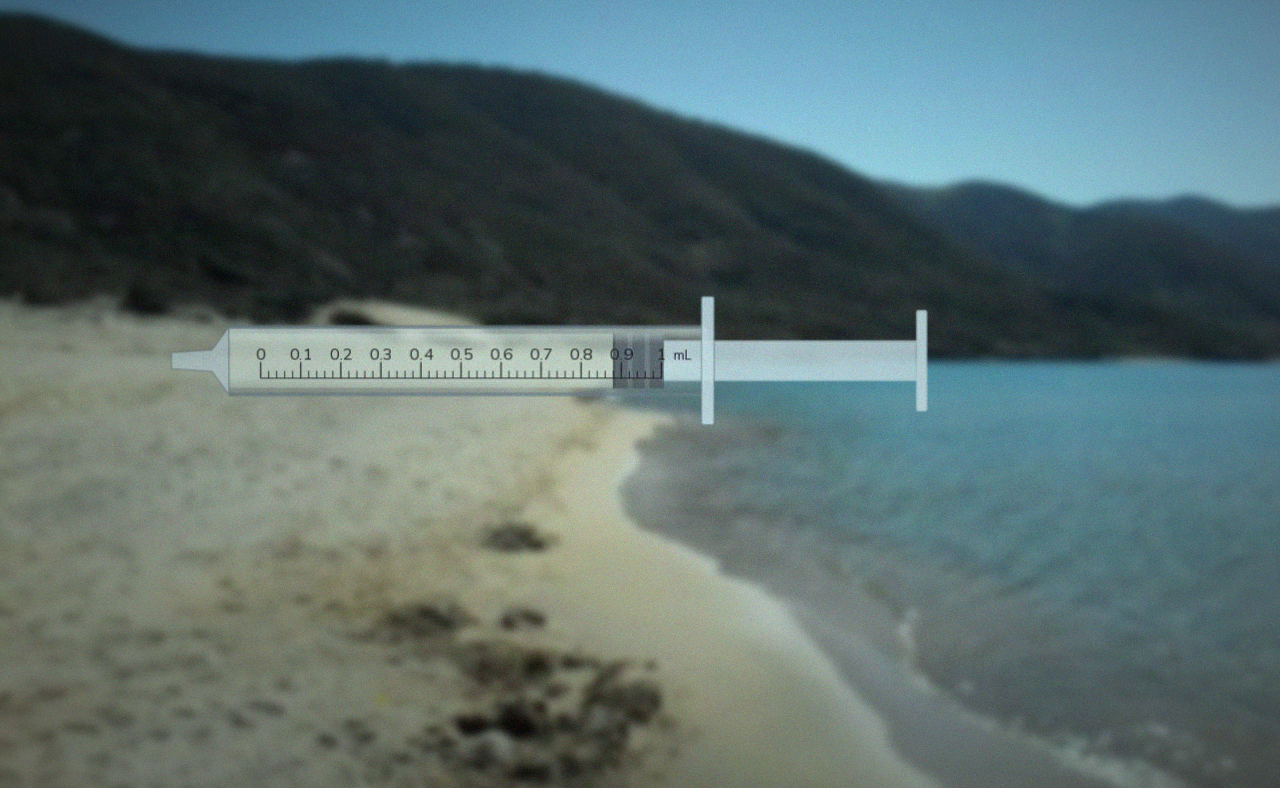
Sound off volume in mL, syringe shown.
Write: 0.88 mL
